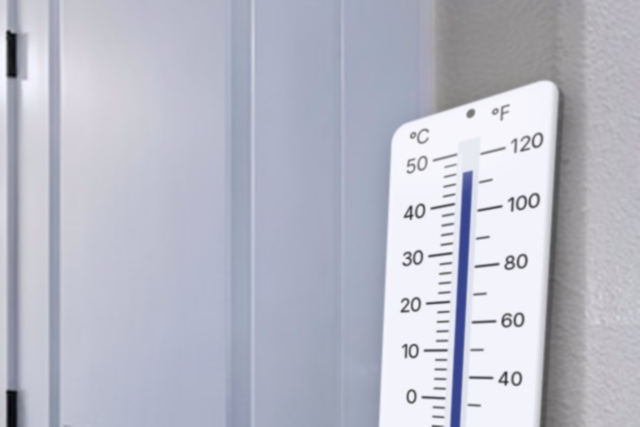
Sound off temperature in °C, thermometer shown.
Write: 46 °C
